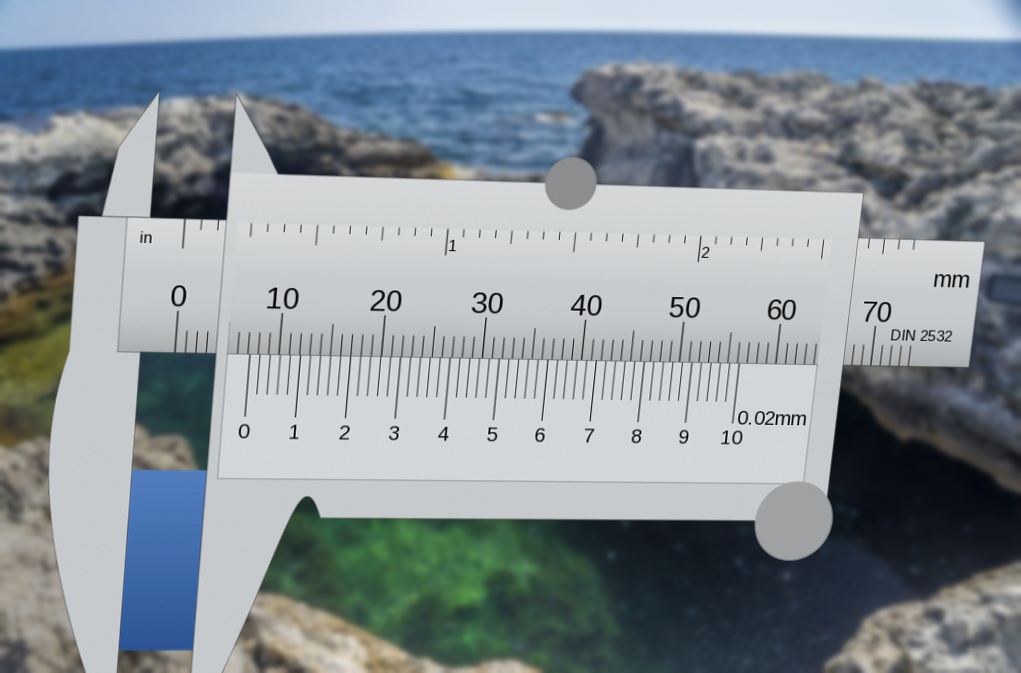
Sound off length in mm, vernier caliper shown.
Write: 7.2 mm
